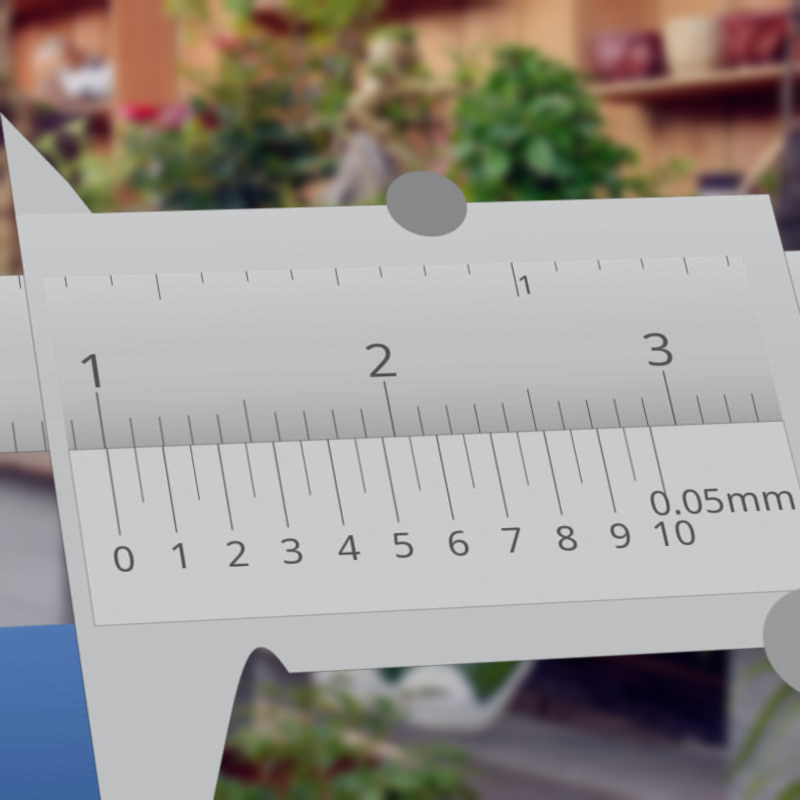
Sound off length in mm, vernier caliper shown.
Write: 10.05 mm
